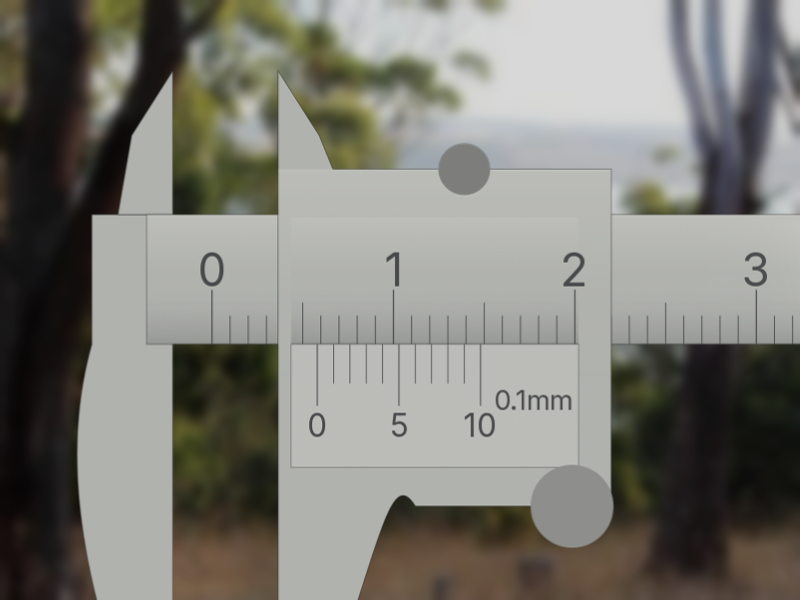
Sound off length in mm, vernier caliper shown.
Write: 5.8 mm
